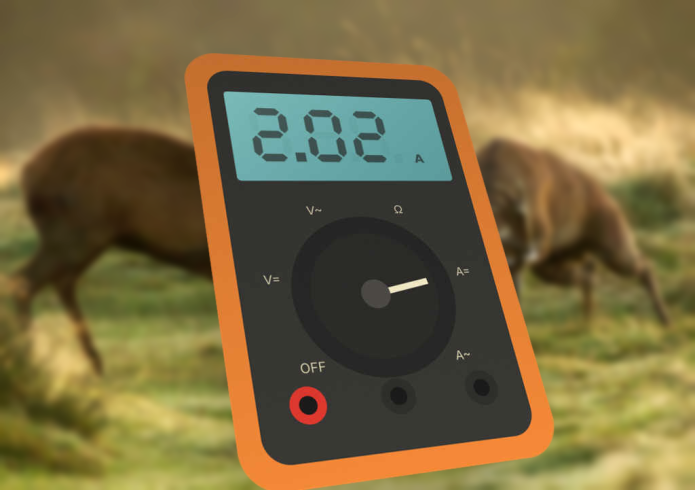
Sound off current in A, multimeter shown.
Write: 2.02 A
